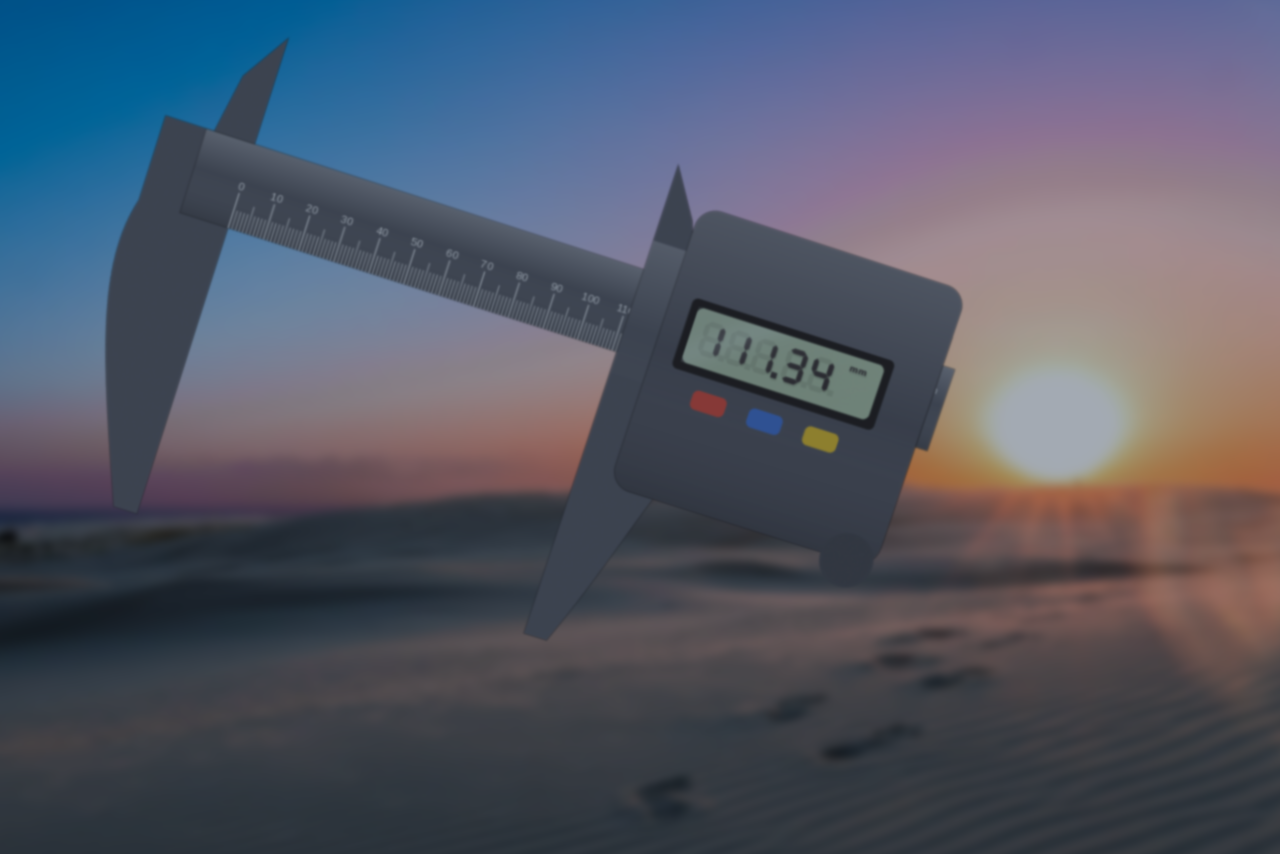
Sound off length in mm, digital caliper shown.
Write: 111.34 mm
